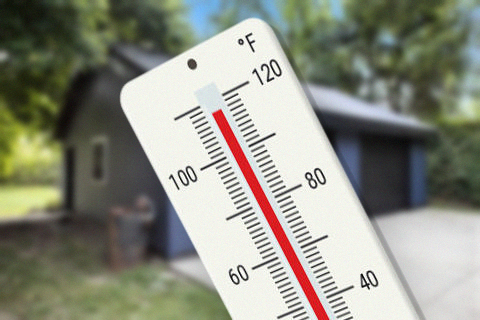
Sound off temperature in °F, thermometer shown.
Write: 116 °F
